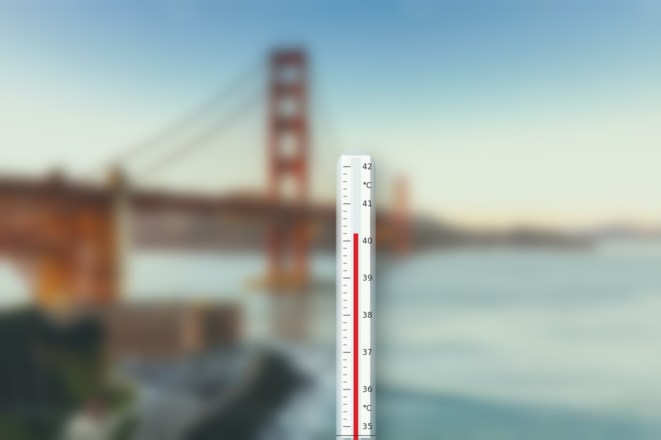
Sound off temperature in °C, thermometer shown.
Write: 40.2 °C
